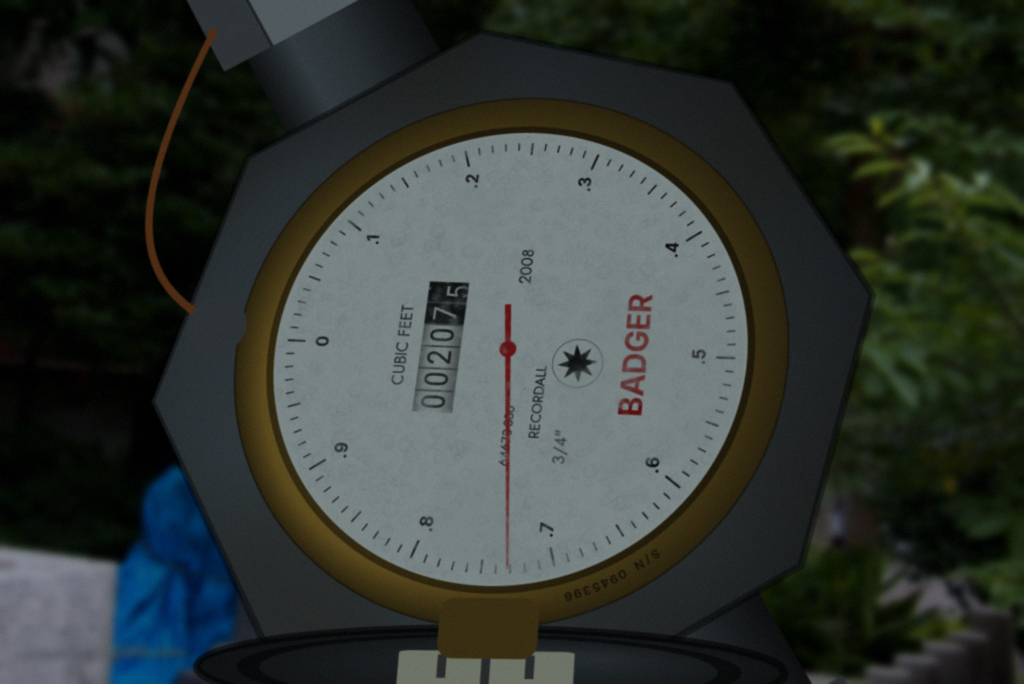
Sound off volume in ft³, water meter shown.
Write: 2074.73 ft³
